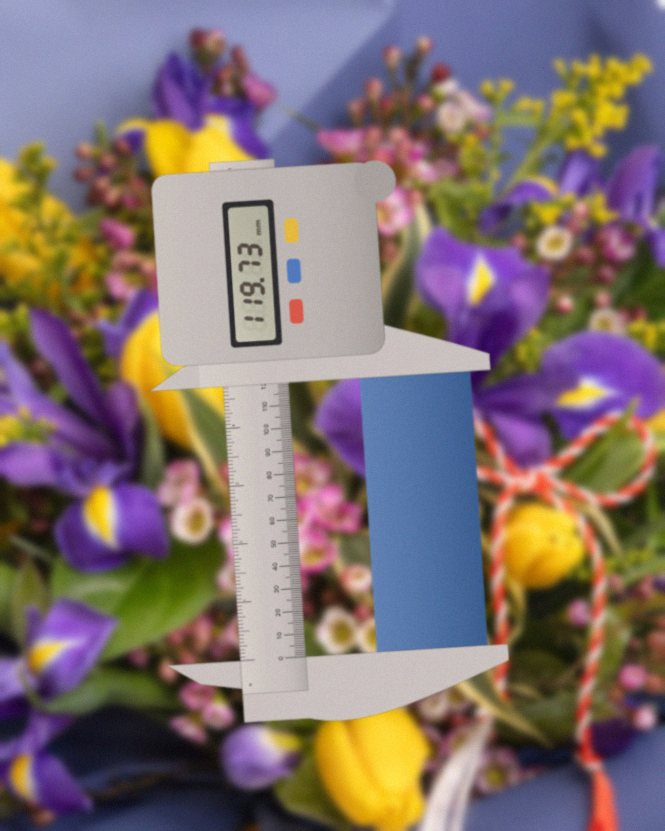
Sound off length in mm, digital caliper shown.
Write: 119.73 mm
